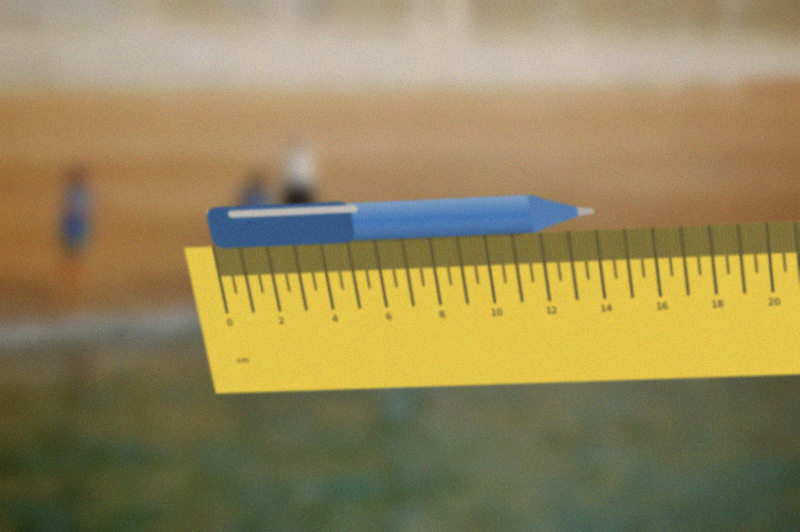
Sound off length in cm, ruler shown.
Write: 14 cm
